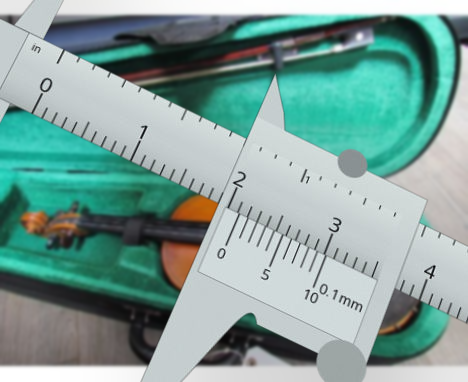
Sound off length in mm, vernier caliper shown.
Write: 21.2 mm
